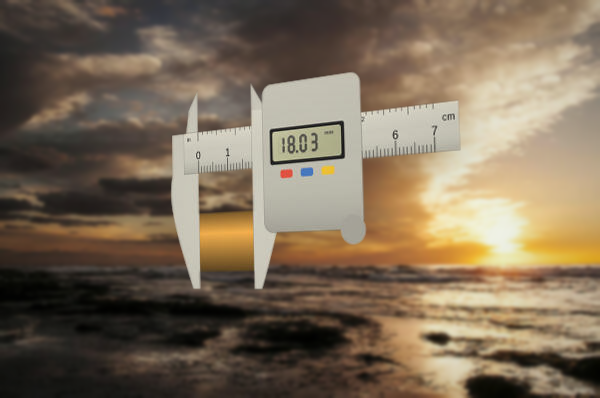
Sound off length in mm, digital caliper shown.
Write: 18.03 mm
